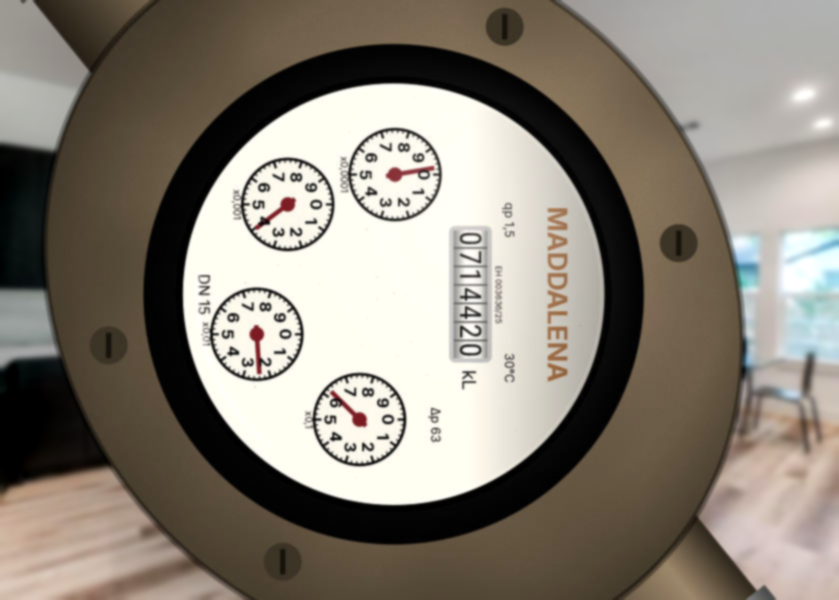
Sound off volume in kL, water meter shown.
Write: 714420.6239 kL
